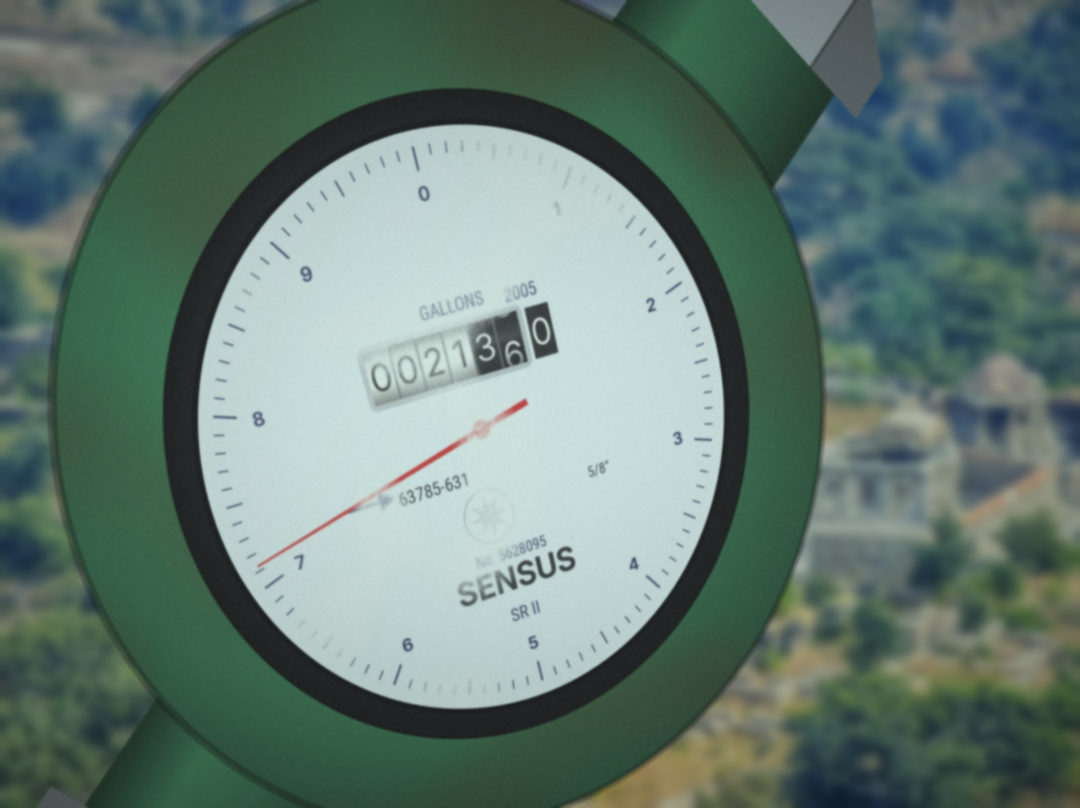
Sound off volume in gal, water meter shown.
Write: 21357.1 gal
